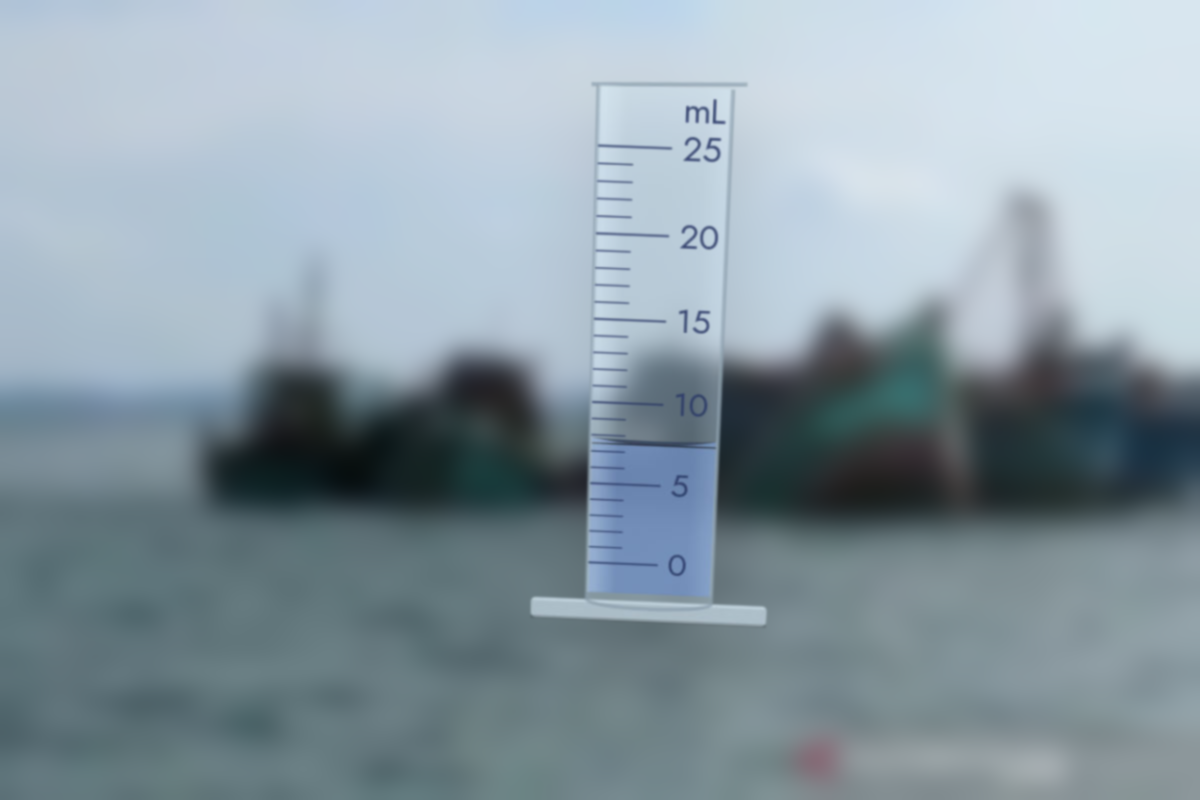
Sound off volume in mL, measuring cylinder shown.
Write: 7.5 mL
